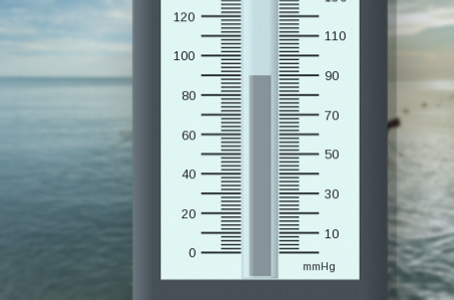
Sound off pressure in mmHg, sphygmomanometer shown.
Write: 90 mmHg
